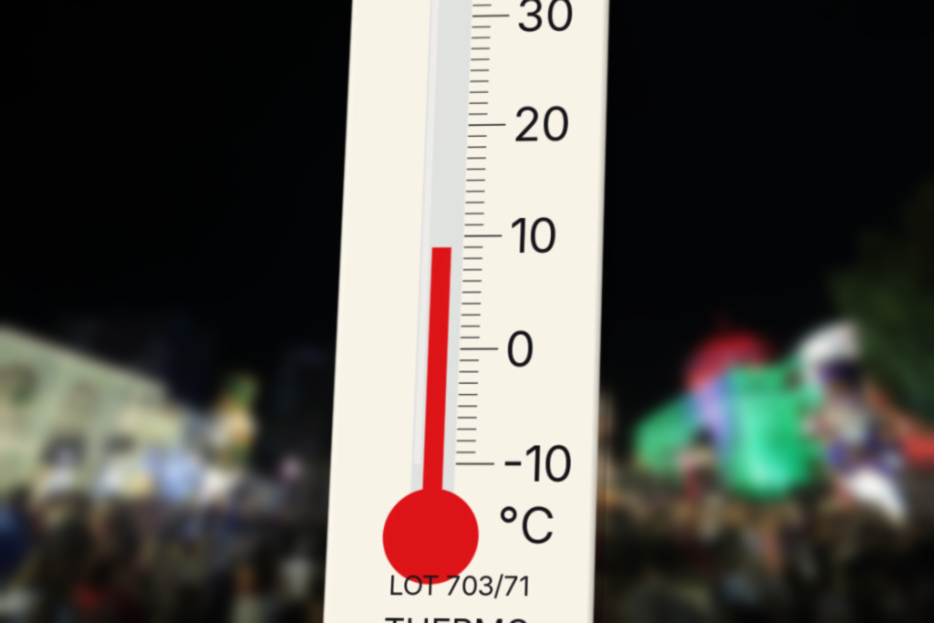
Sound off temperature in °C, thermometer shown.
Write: 9 °C
